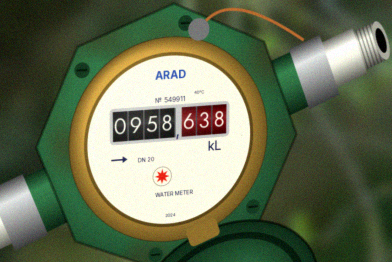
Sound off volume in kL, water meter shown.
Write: 958.638 kL
